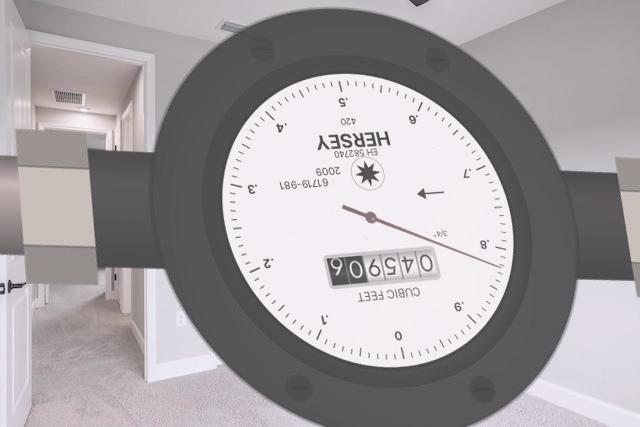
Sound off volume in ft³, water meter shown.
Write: 45905.82 ft³
